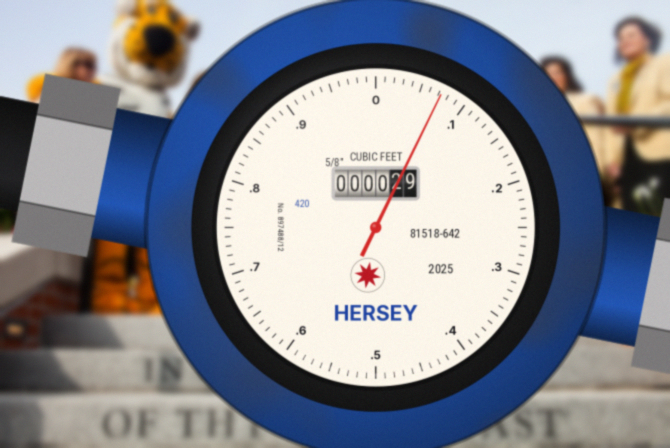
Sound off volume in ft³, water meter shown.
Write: 29.07 ft³
